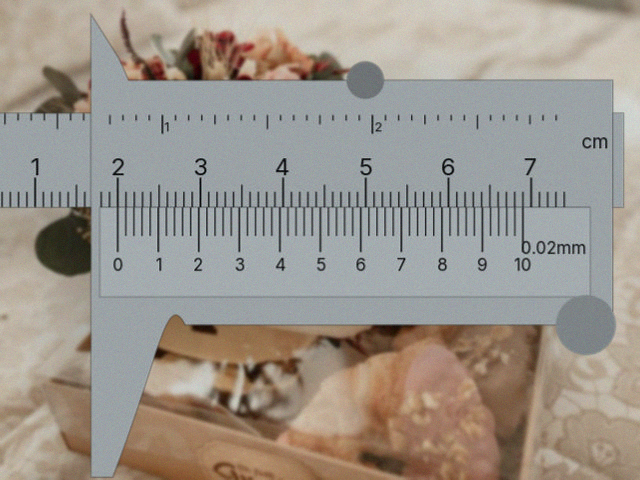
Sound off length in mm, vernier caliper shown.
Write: 20.0 mm
